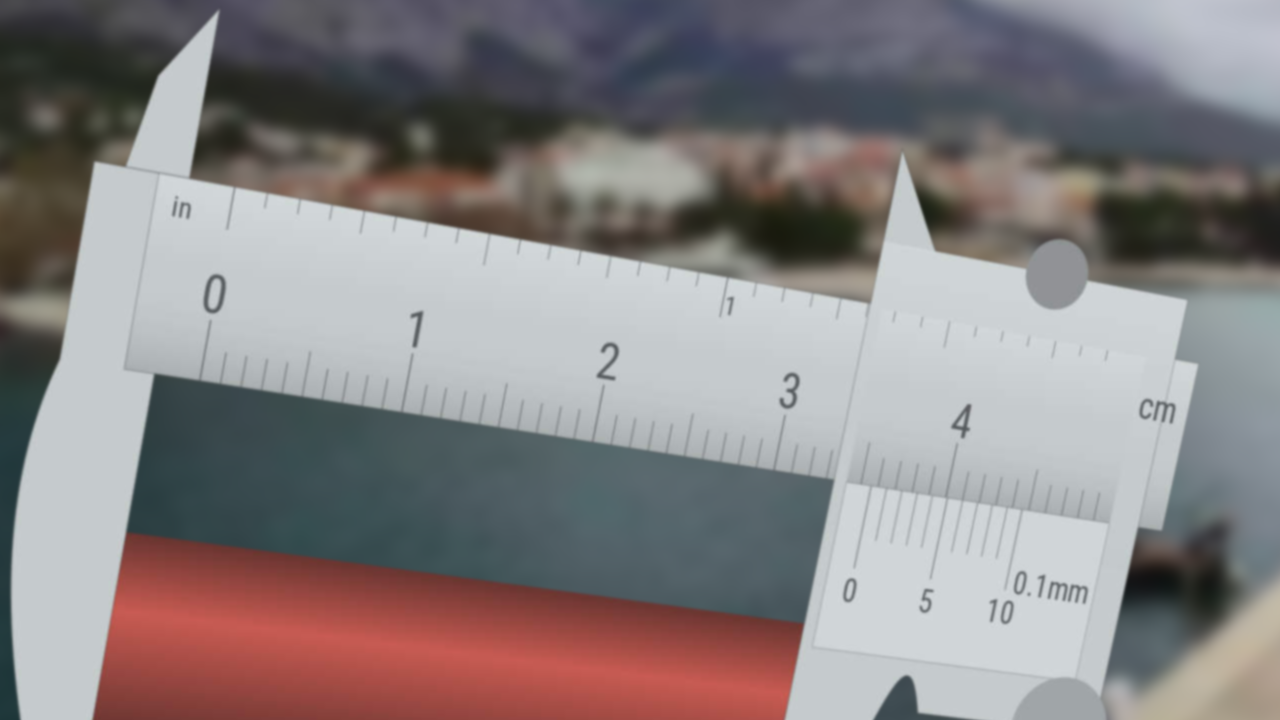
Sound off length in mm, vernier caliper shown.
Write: 35.6 mm
